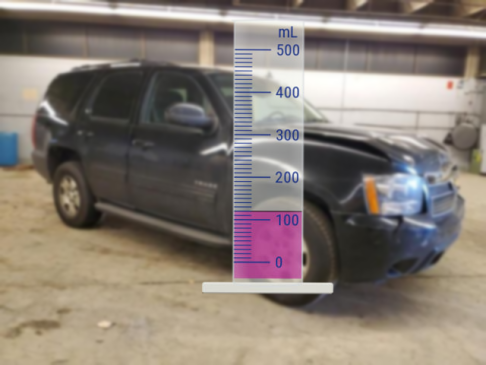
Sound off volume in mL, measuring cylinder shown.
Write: 120 mL
